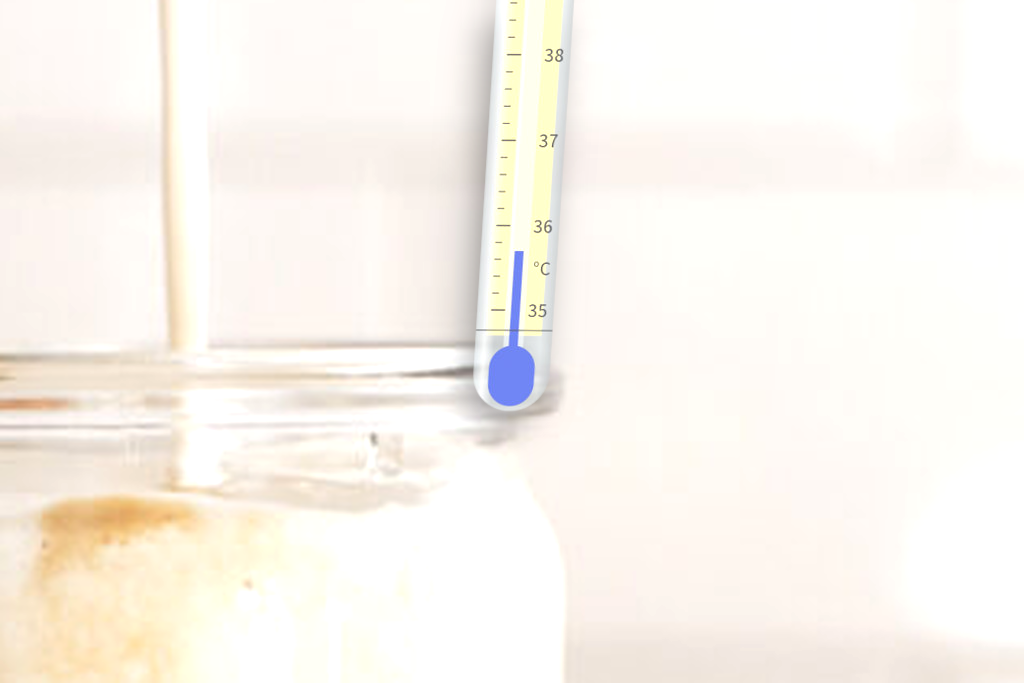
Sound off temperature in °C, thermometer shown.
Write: 35.7 °C
